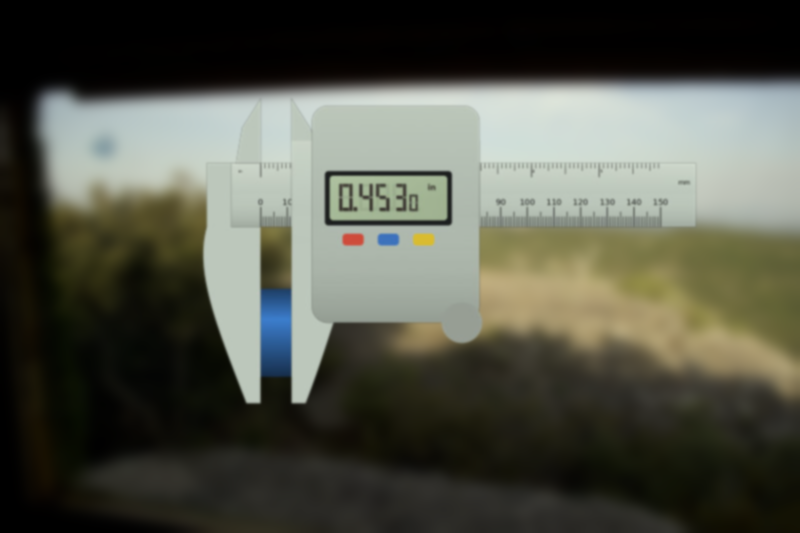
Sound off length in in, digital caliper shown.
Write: 0.4530 in
